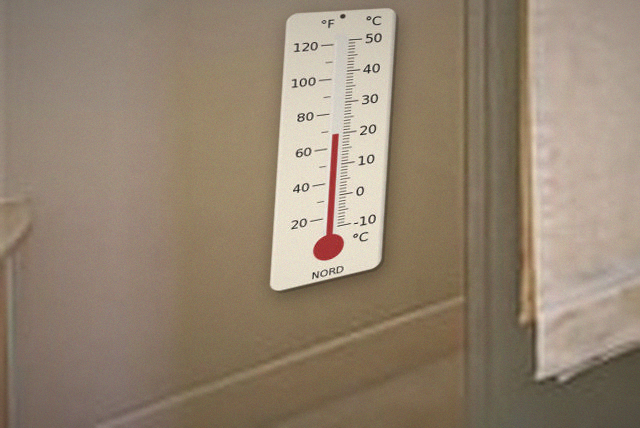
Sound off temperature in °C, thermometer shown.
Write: 20 °C
